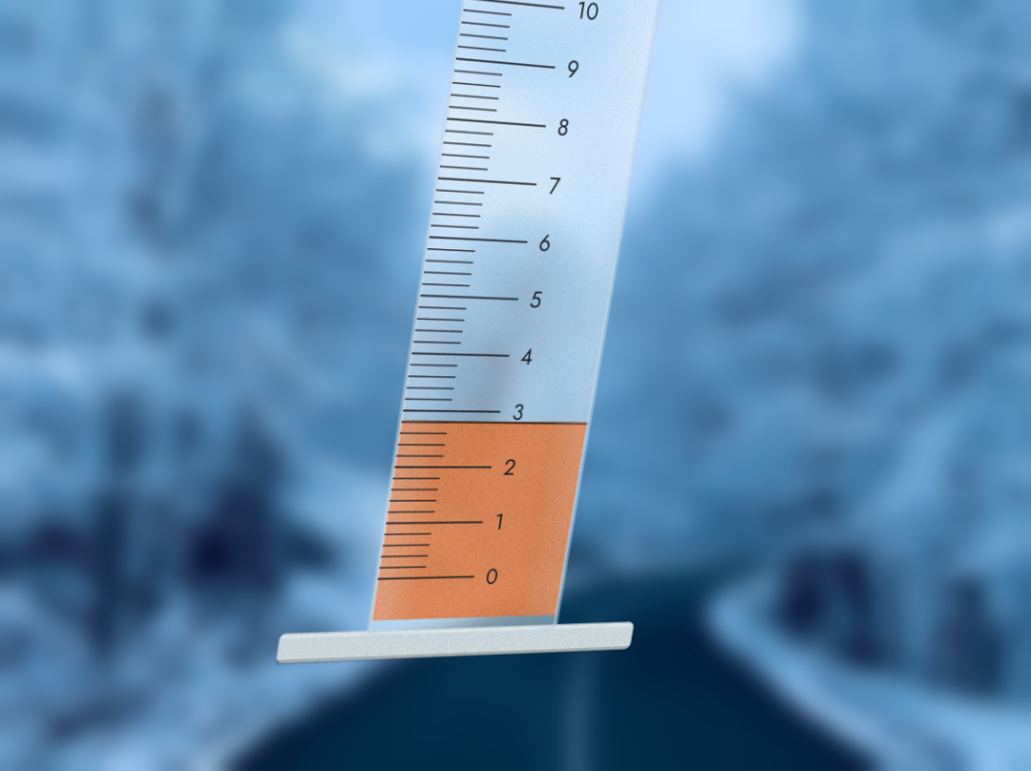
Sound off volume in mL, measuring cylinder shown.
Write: 2.8 mL
